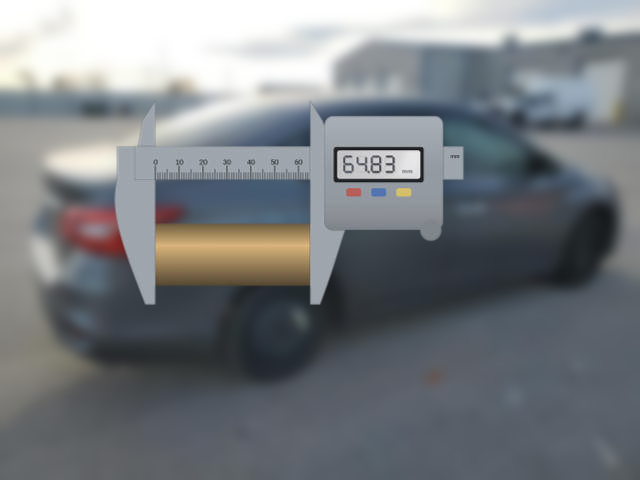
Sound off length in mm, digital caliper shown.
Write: 64.83 mm
